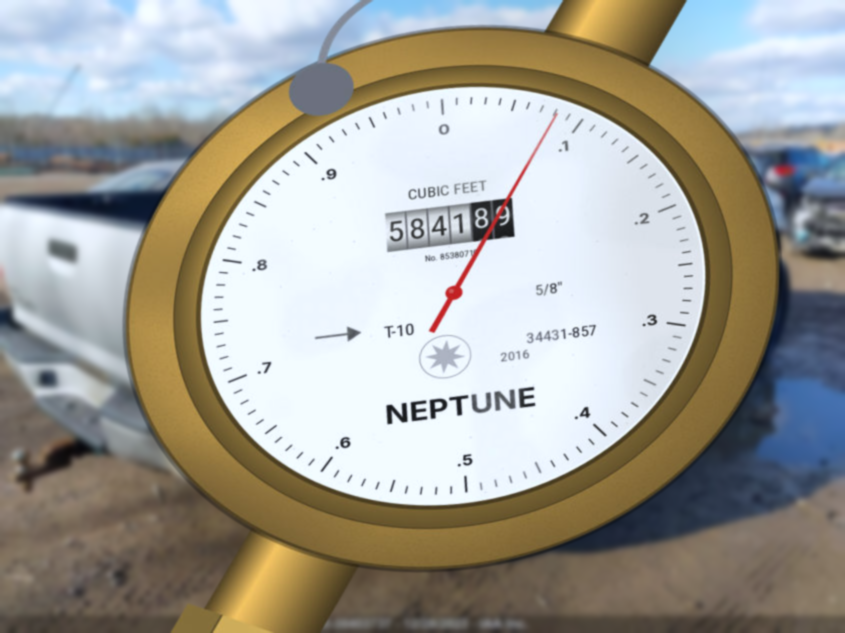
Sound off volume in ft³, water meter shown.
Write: 584189.08 ft³
